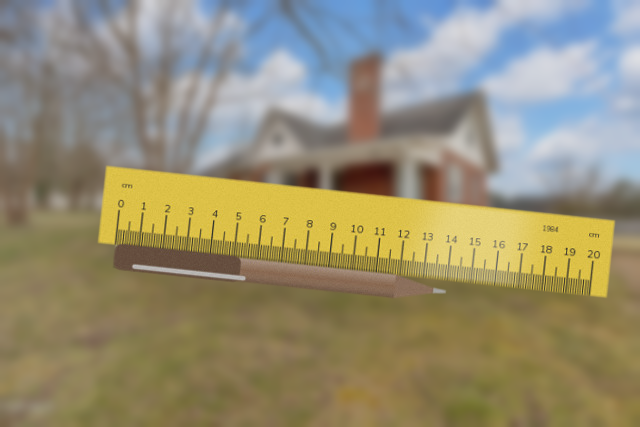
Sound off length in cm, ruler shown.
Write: 14 cm
